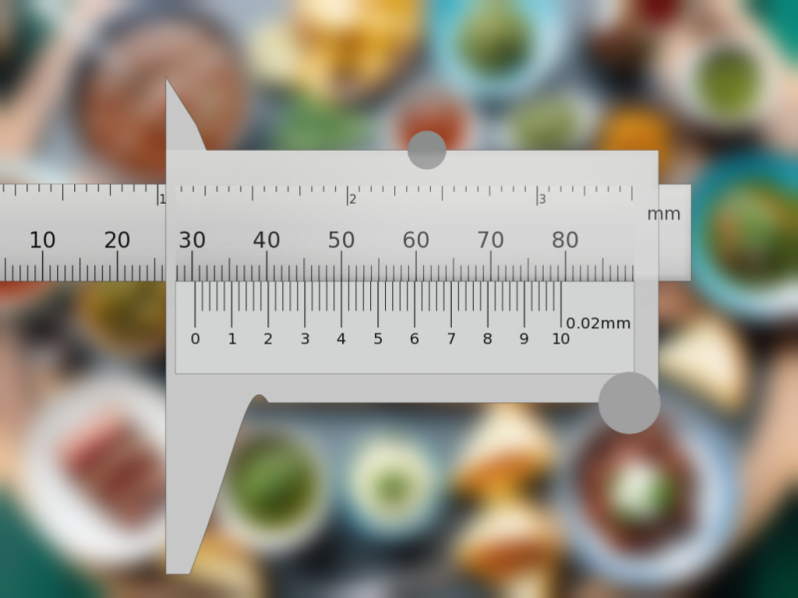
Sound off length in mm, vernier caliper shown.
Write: 30.4 mm
